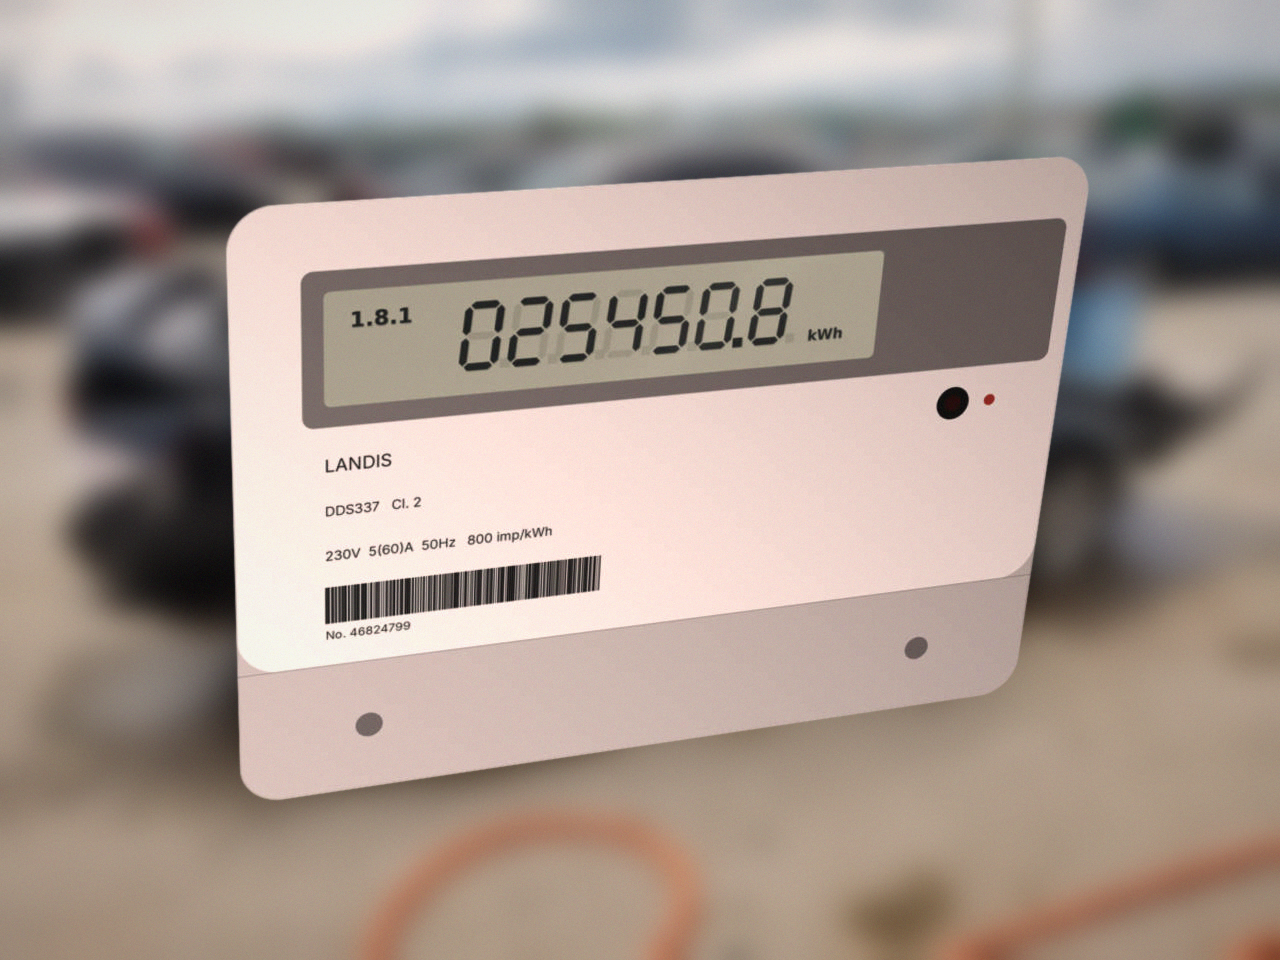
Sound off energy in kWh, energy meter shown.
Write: 25450.8 kWh
